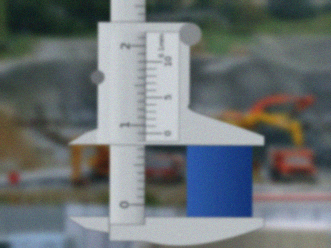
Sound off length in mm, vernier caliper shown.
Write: 9.0 mm
